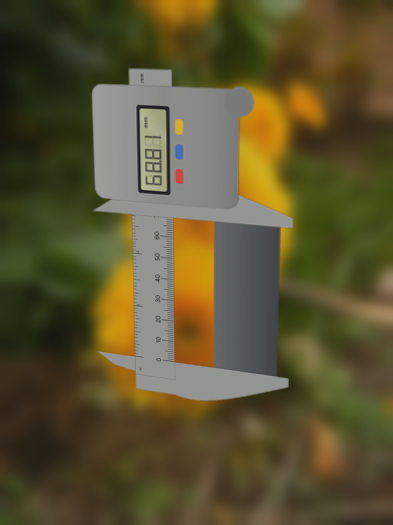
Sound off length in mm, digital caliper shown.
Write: 68.81 mm
